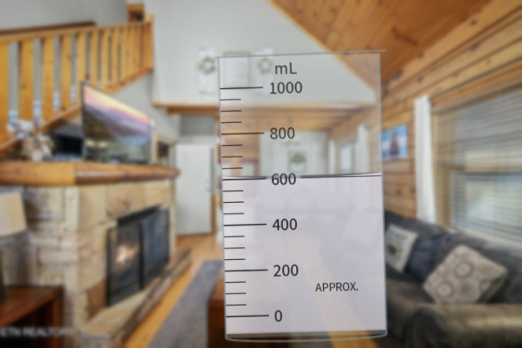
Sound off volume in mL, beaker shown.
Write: 600 mL
